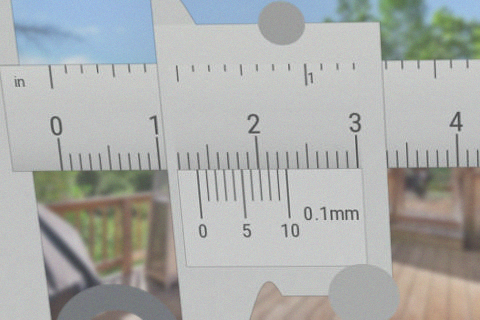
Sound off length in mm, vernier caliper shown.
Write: 13.8 mm
